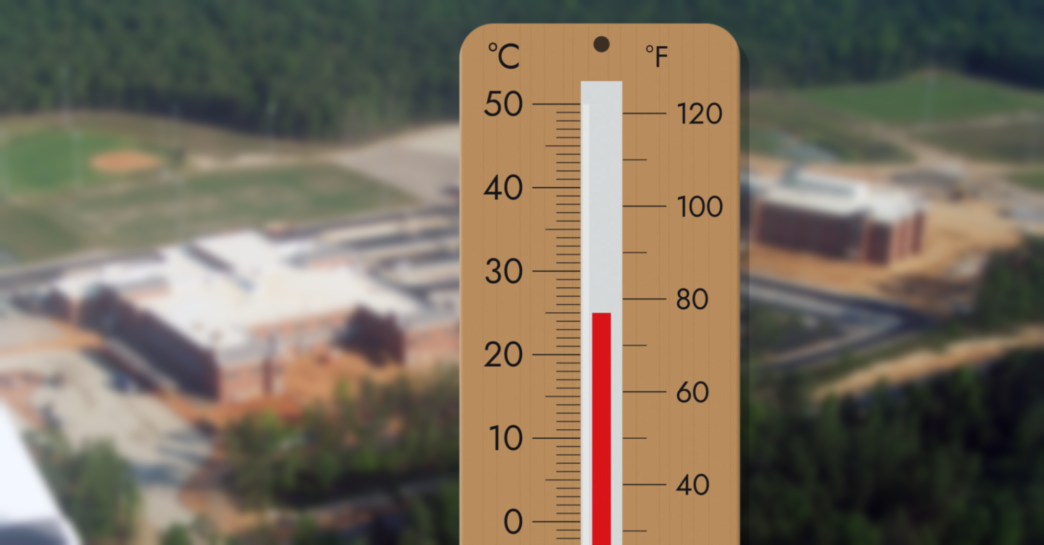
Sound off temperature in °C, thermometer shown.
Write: 25 °C
